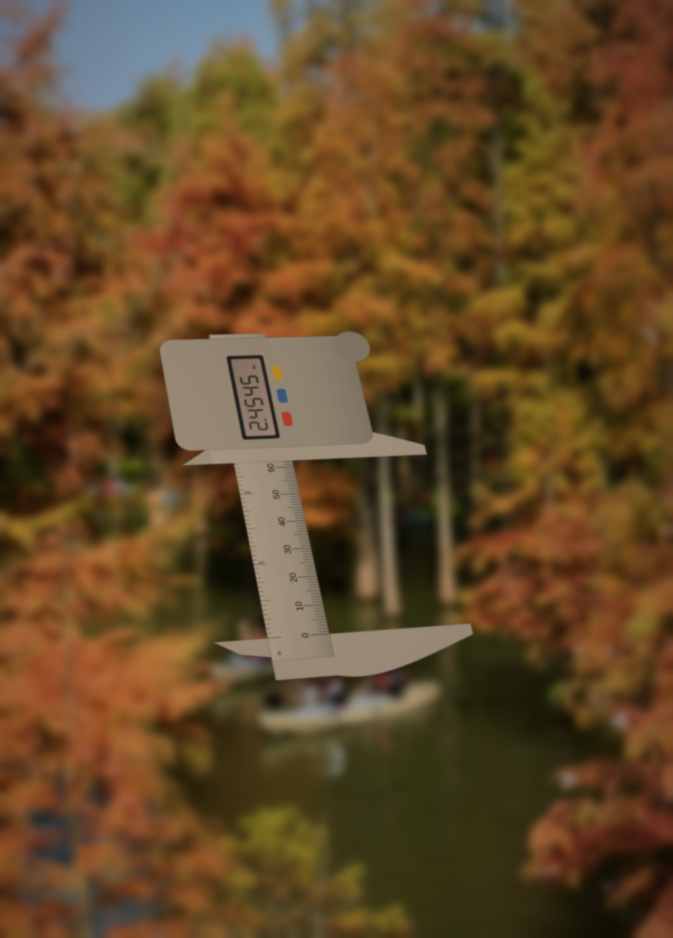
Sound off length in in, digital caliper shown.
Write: 2.4545 in
